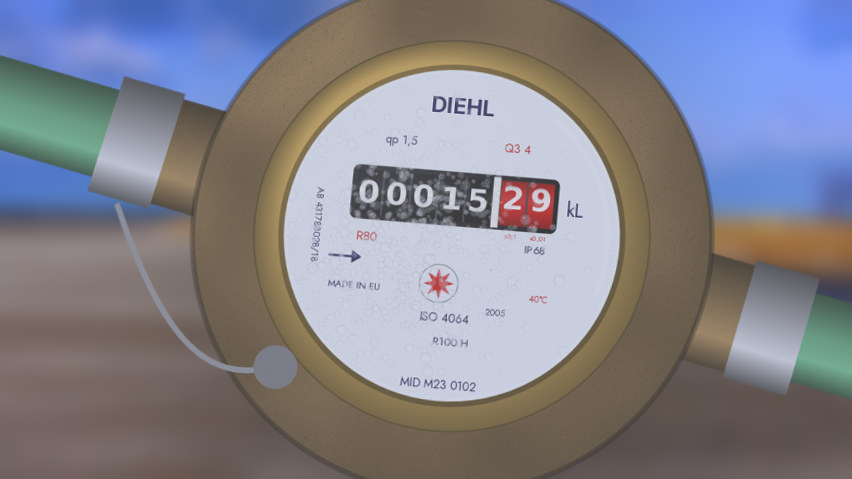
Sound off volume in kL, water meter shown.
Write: 15.29 kL
